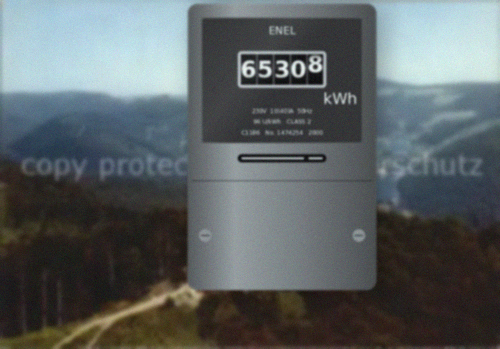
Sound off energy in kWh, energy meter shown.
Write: 65308 kWh
